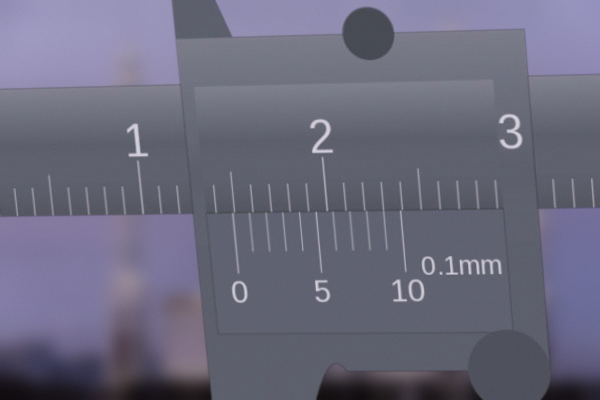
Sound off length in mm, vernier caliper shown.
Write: 14.9 mm
